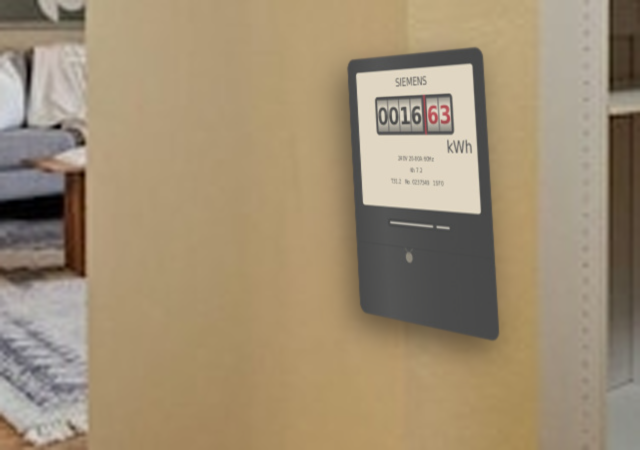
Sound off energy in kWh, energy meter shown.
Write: 16.63 kWh
